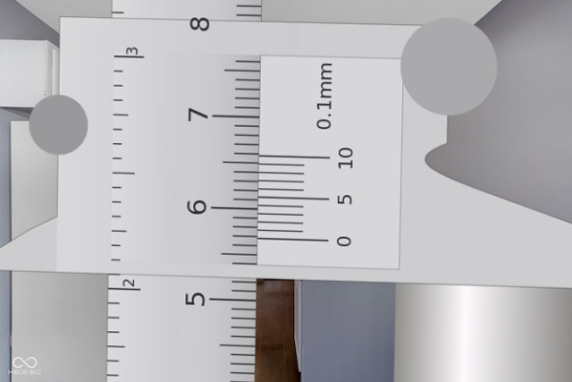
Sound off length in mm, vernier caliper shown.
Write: 56.8 mm
